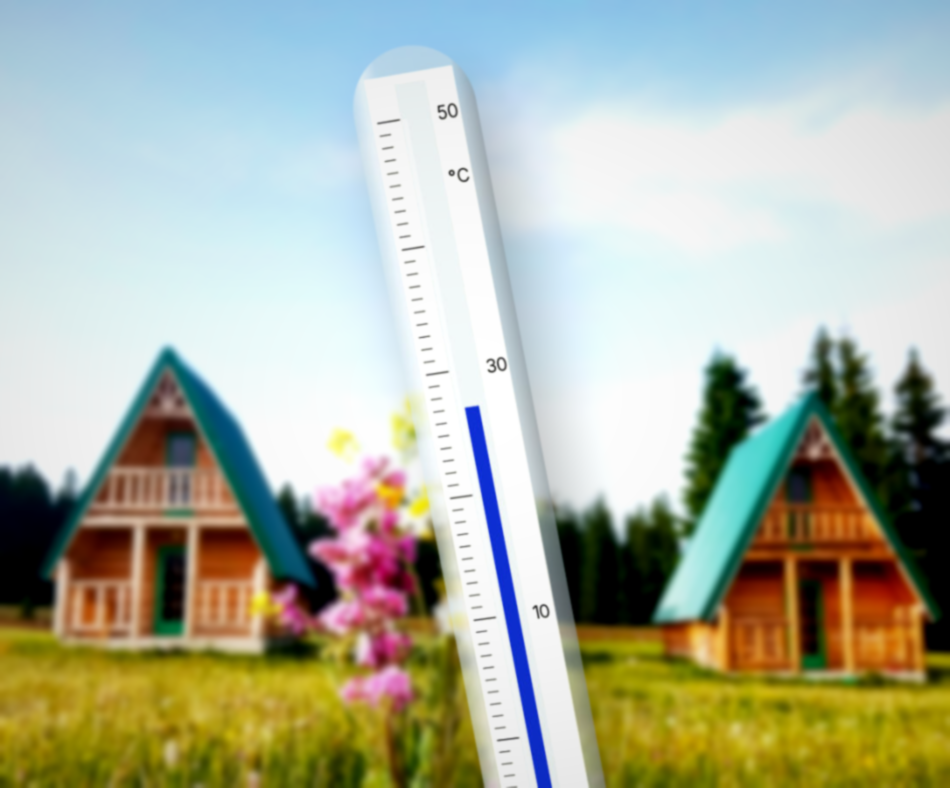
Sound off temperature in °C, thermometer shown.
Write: 27 °C
